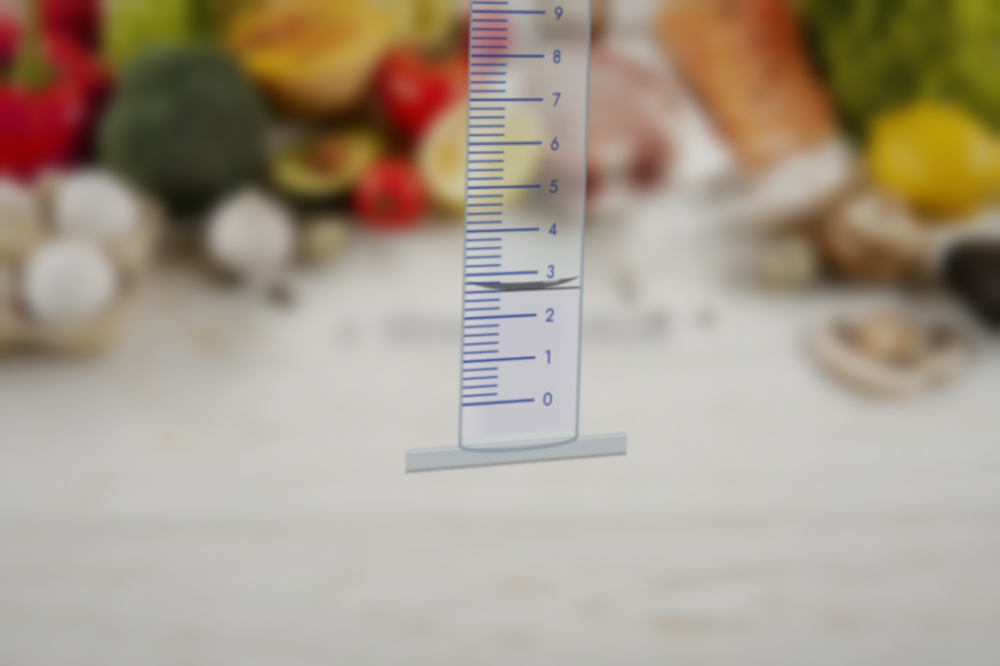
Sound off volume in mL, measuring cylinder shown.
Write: 2.6 mL
